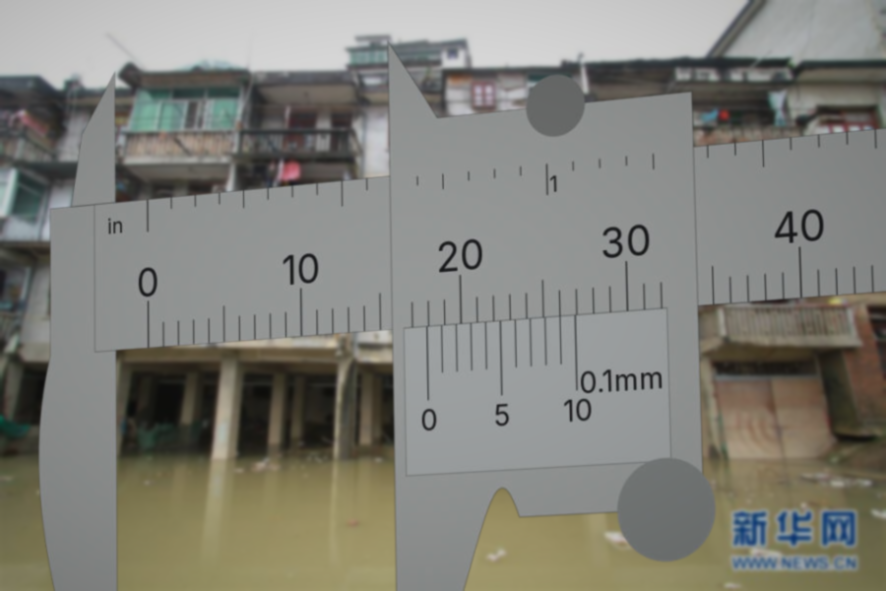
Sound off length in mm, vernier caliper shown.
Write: 17.9 mm
